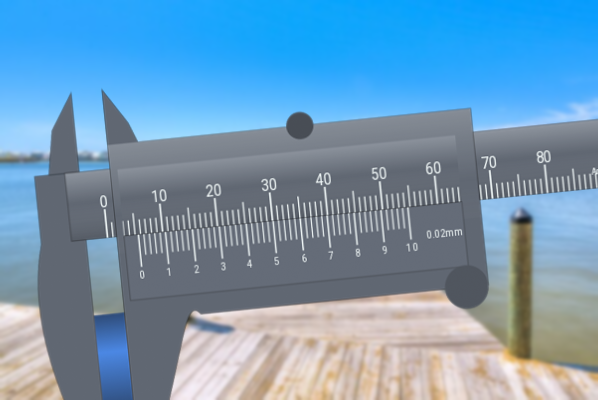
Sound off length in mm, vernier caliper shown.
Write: 5.6 mm
